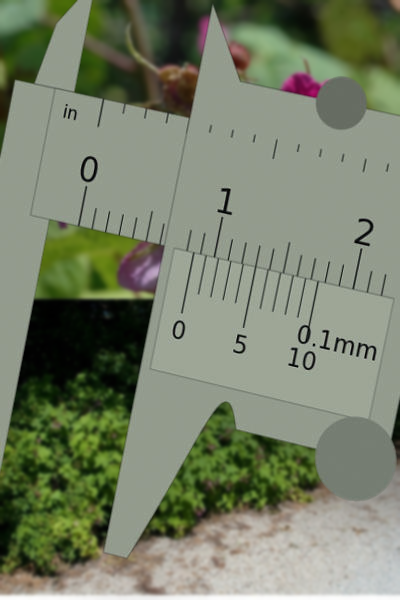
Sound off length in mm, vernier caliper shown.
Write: 8.5 mm
